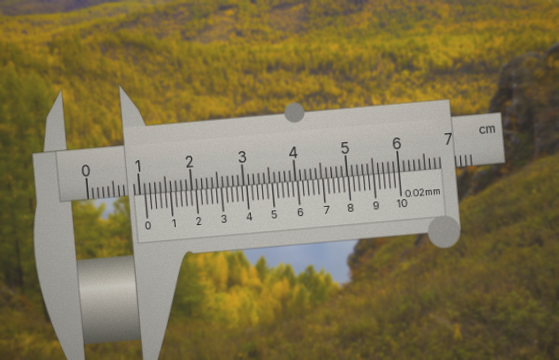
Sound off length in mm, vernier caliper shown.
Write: 11.0 mm
